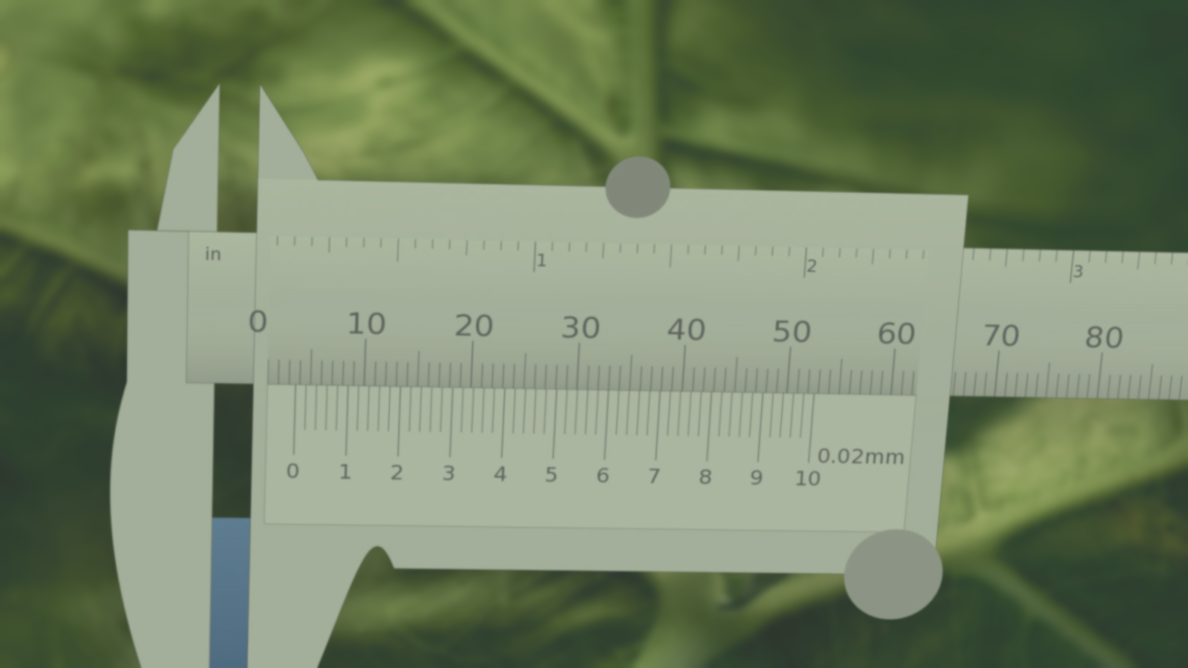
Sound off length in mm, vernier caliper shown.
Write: 3.6 mm
